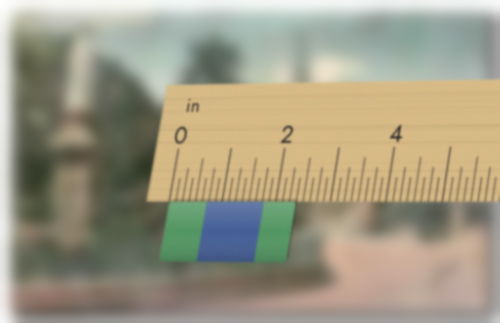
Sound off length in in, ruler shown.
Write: 2.375 in
